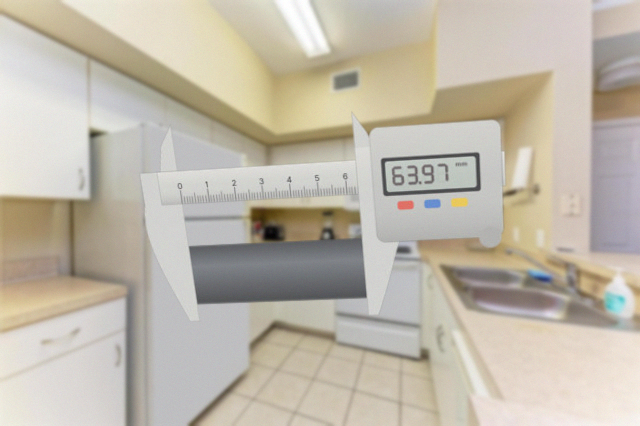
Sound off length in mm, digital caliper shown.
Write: 63.97 mm
